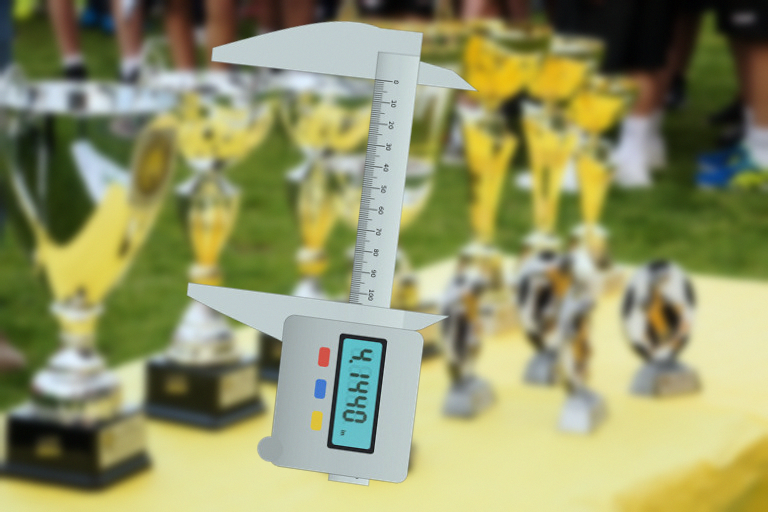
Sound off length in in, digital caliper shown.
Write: 4.1440 in
